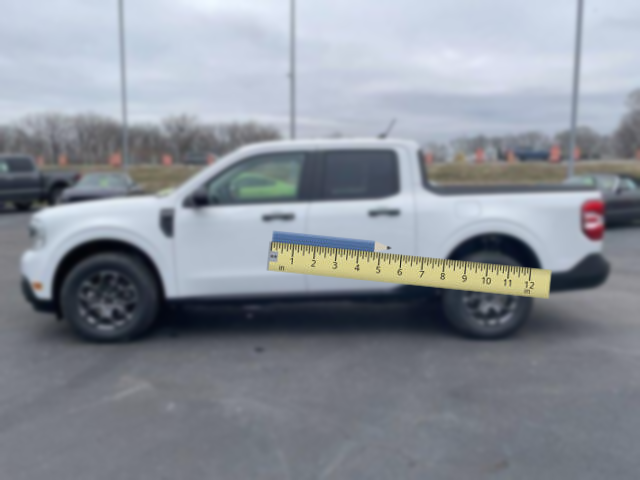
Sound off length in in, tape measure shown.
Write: 5.5 in
